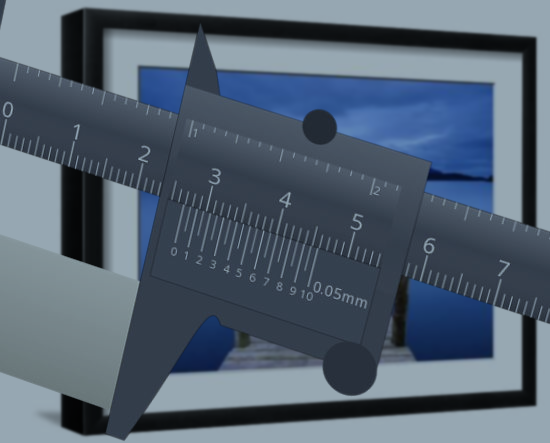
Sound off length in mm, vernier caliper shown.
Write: 26.8 mm
